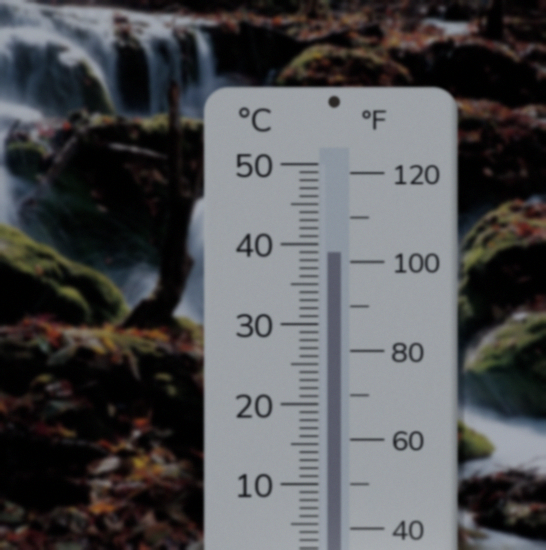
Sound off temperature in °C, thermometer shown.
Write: 39 °C
